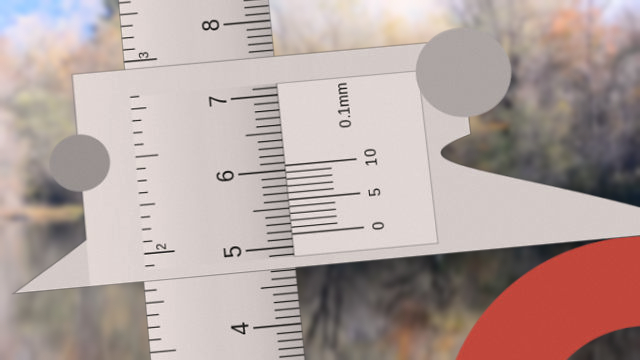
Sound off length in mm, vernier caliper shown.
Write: 51.6 mm
